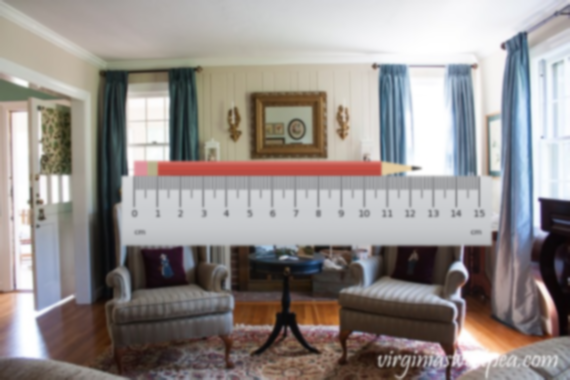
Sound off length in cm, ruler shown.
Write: 12.5 cm
